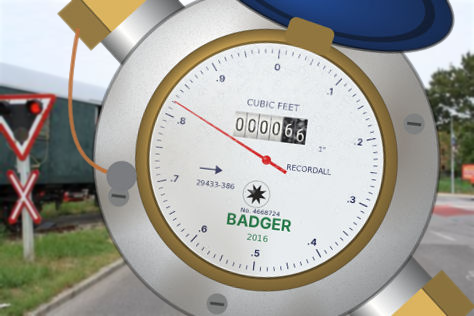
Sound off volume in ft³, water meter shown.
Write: 65.82 ft³
